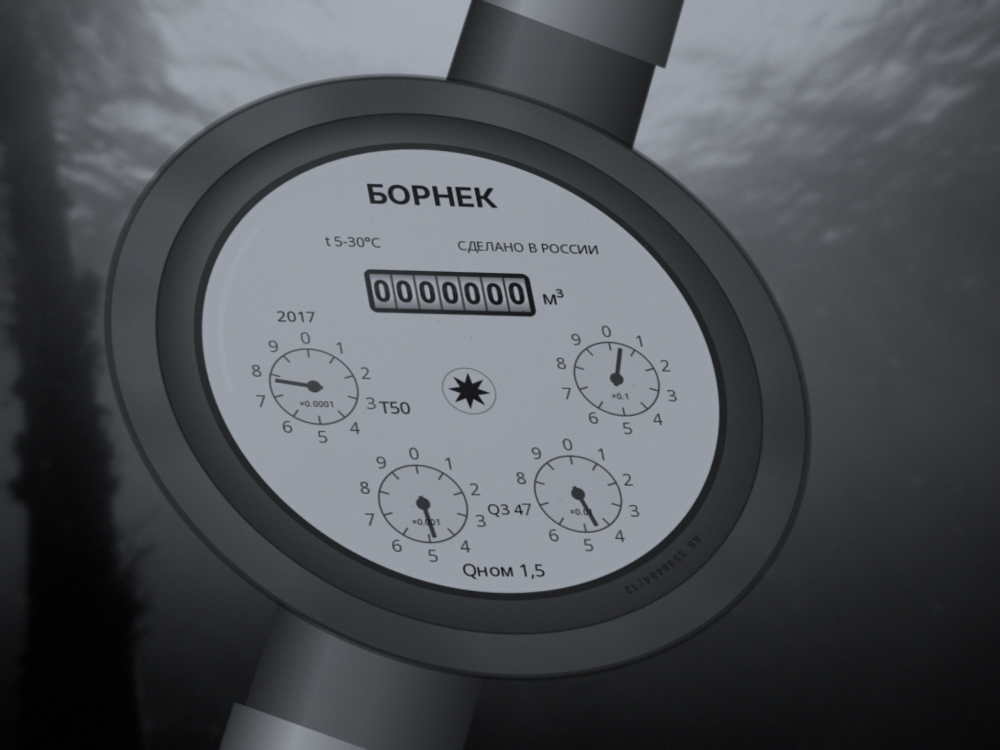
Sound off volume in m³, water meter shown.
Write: 0.0447 m³
